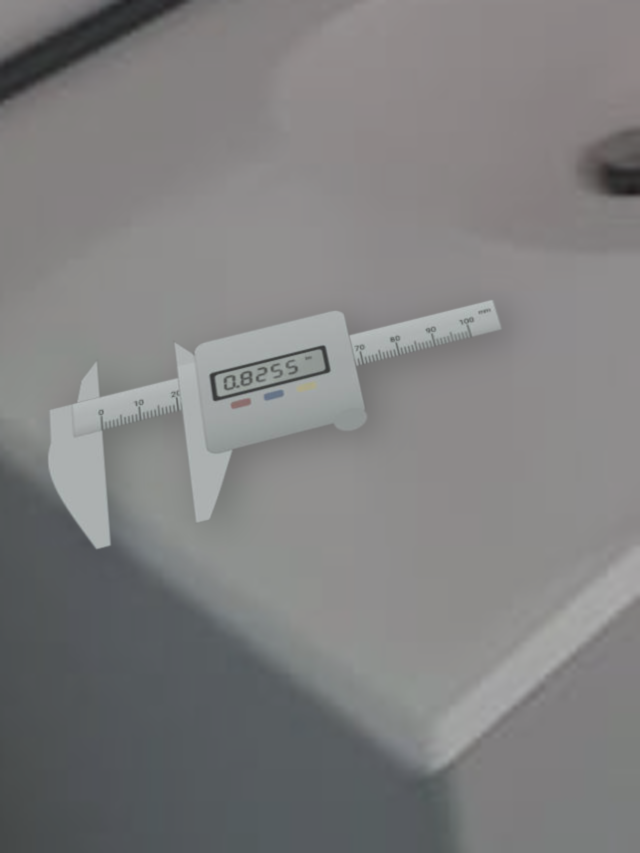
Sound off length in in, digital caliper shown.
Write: 0.8255 in
